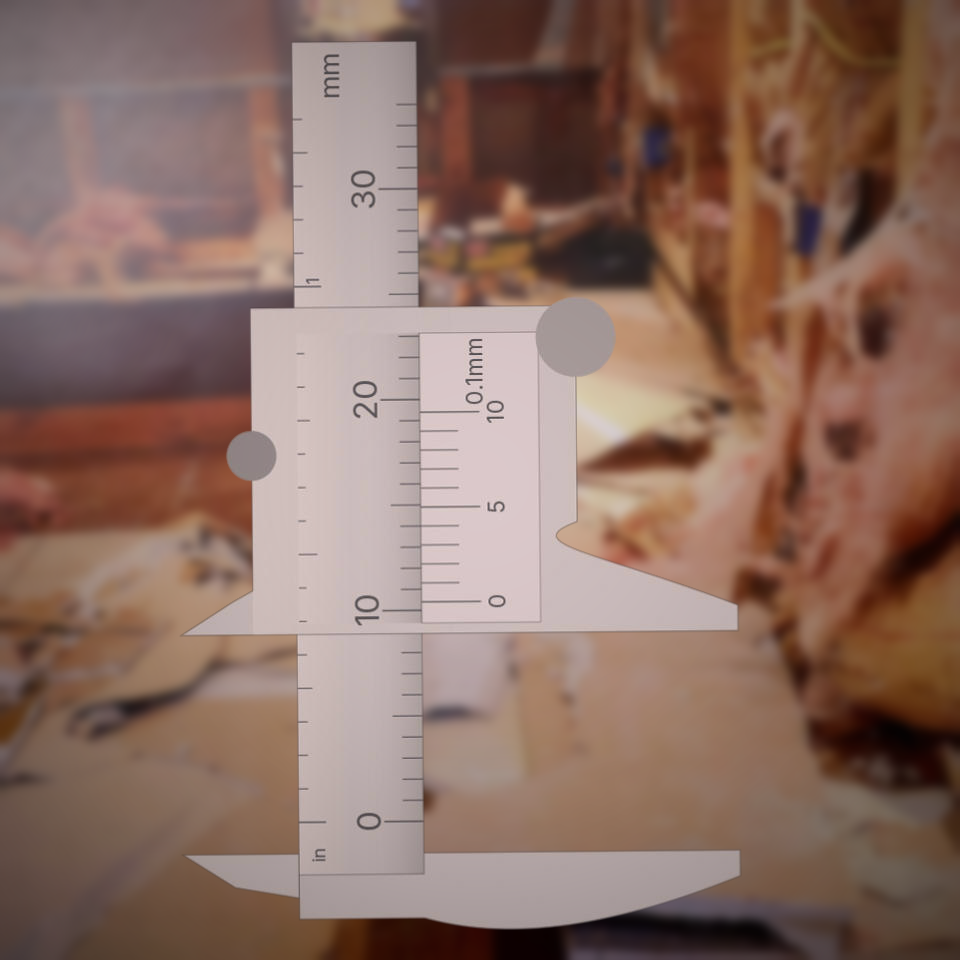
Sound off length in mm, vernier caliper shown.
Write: 10.4 mm
